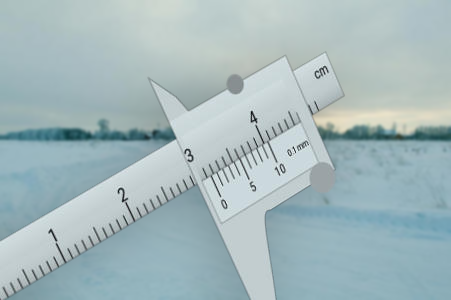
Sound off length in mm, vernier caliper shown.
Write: 31.6 mm
